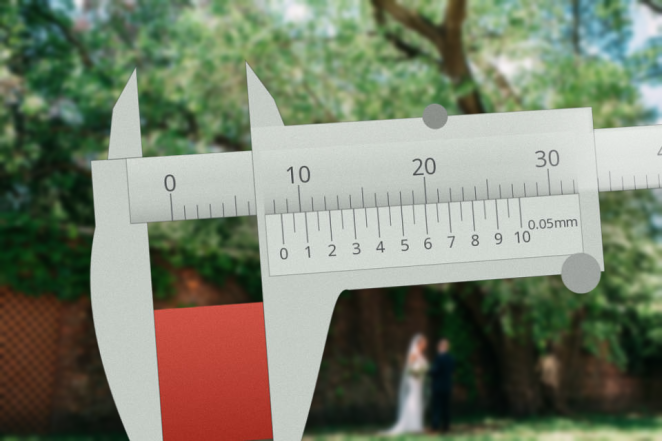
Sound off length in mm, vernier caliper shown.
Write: 8.5 mm
